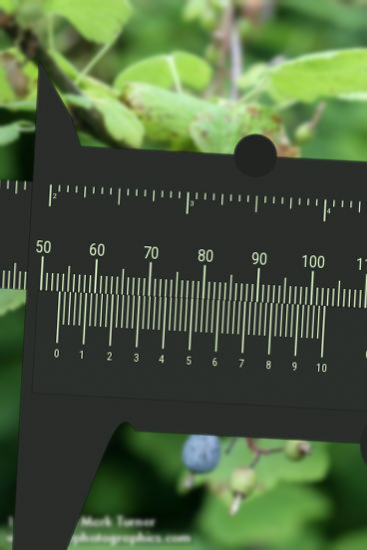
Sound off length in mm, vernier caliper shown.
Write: 53.5 mm
